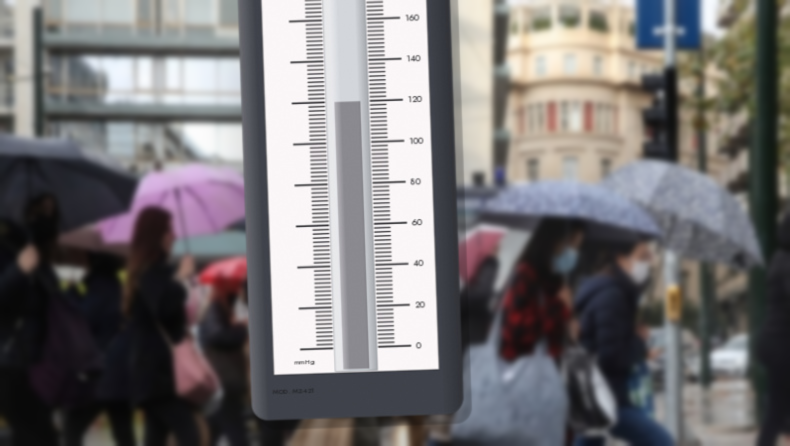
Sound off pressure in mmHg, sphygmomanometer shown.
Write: 120 mmHg
